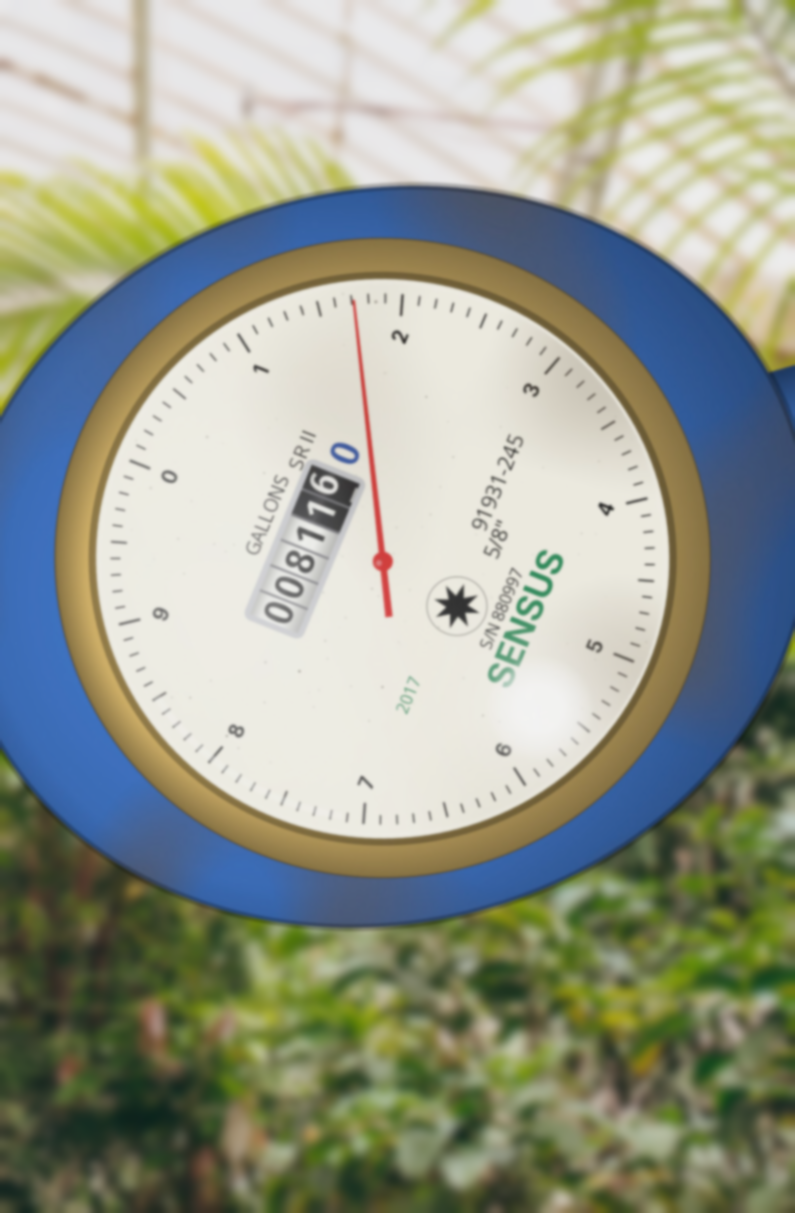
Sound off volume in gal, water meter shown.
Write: 81161.7 gal
